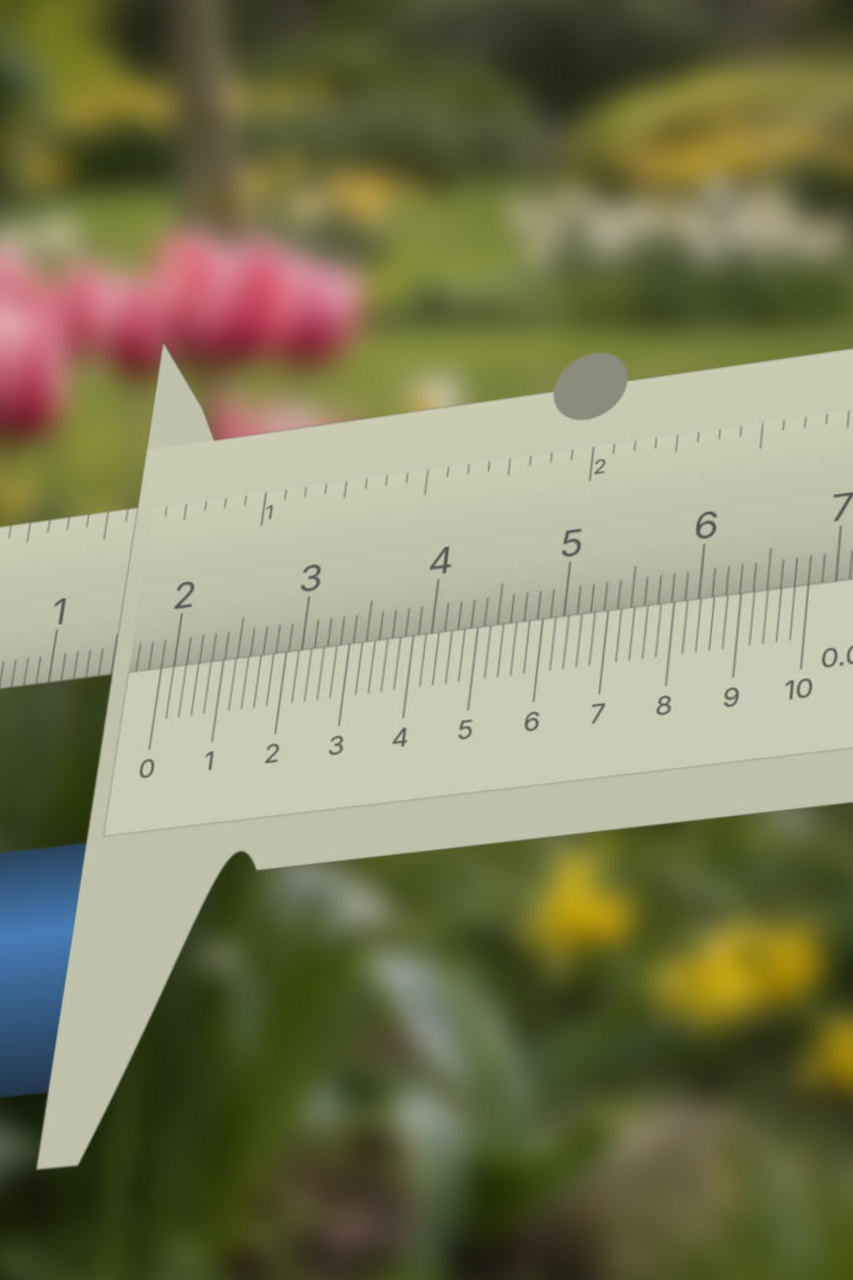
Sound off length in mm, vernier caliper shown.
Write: 19.0 mm
